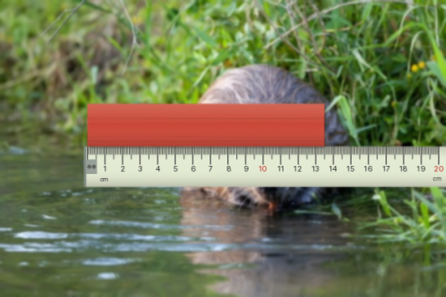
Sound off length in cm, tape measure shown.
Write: 13.5 cm
